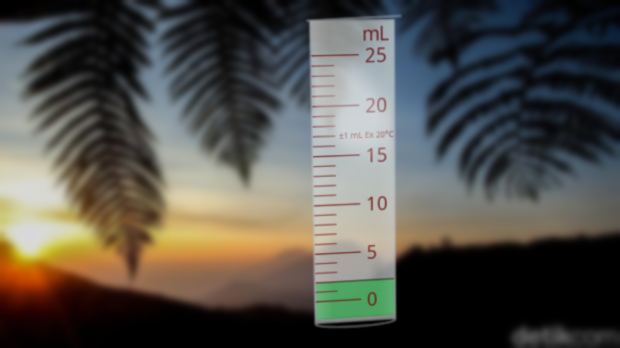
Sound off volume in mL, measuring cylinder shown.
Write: 2 mL
